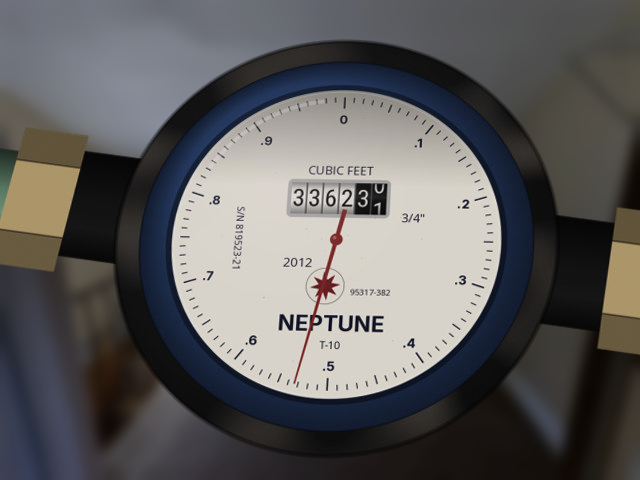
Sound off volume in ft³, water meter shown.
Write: 336230.53 ft³
